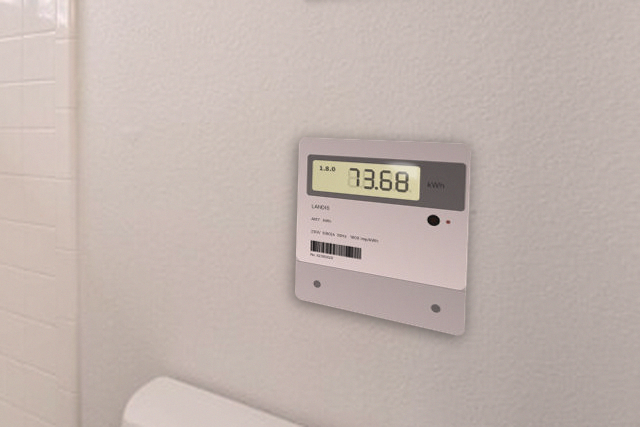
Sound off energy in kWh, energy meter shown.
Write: 73.68 kWh
